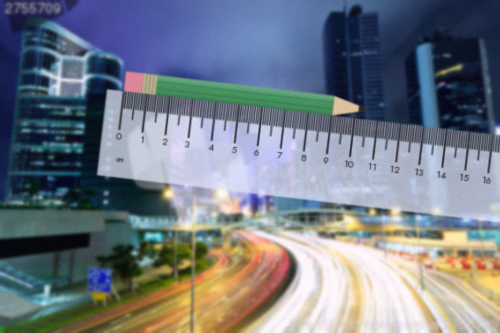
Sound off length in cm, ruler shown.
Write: 10.5 cm
